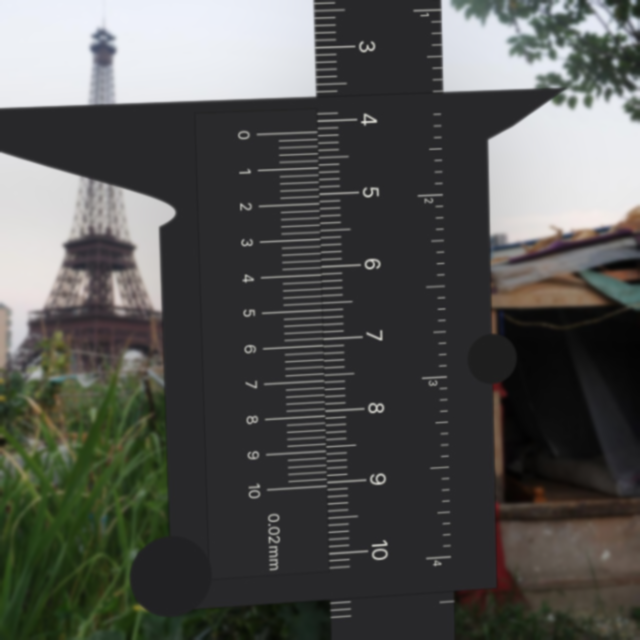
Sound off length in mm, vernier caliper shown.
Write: 41.5 mm
